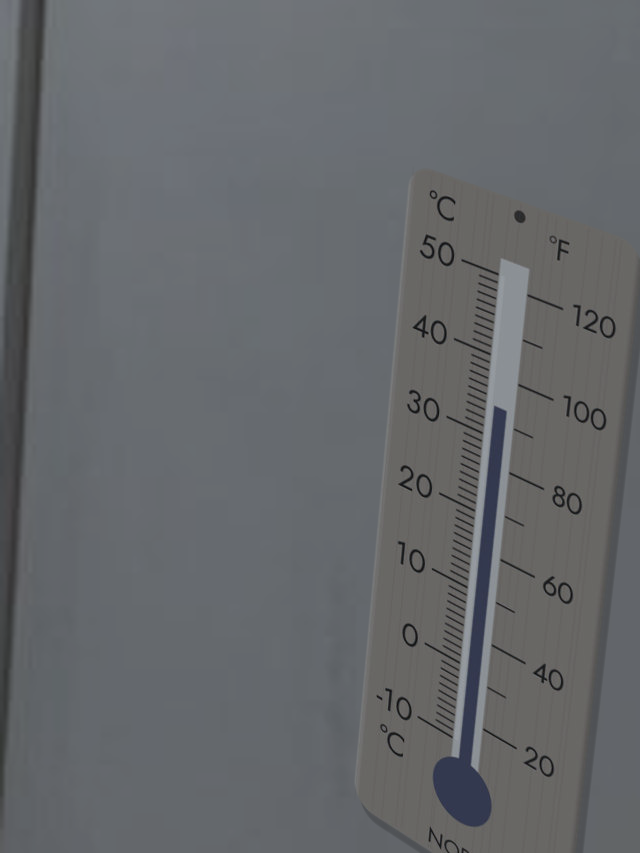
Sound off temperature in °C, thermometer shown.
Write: 34 °C
